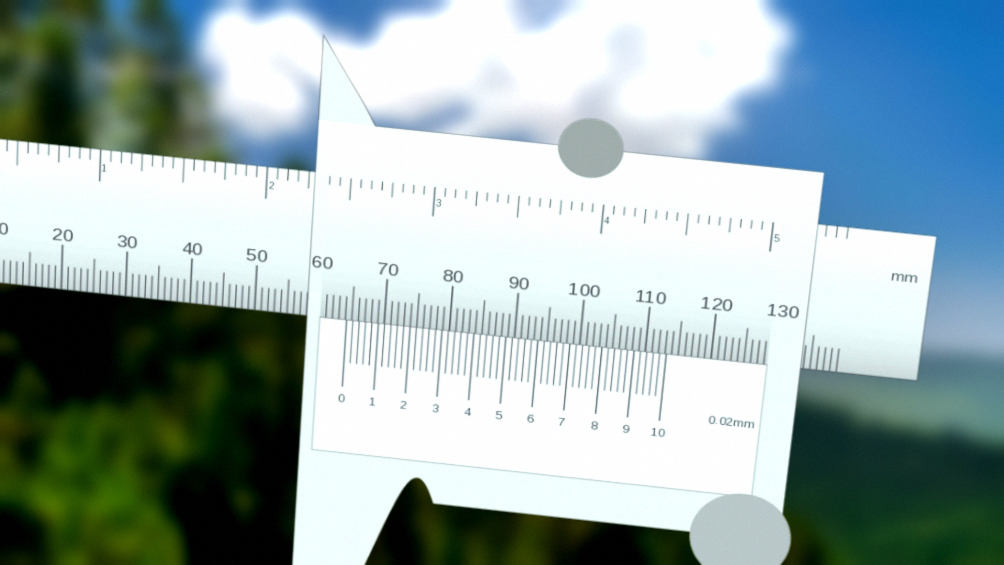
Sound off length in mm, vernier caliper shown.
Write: 64.2 mm
